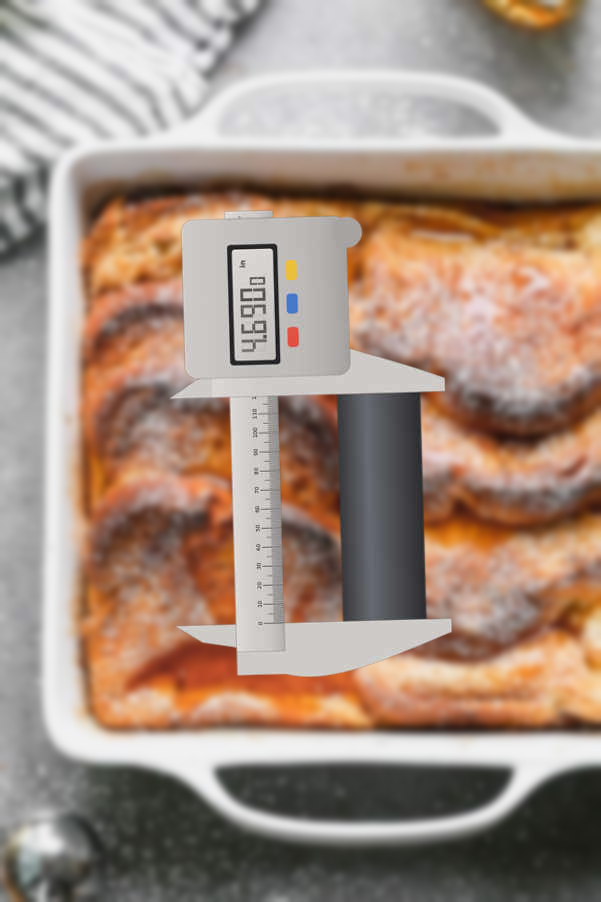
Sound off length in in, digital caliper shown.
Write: 4.6900 in
